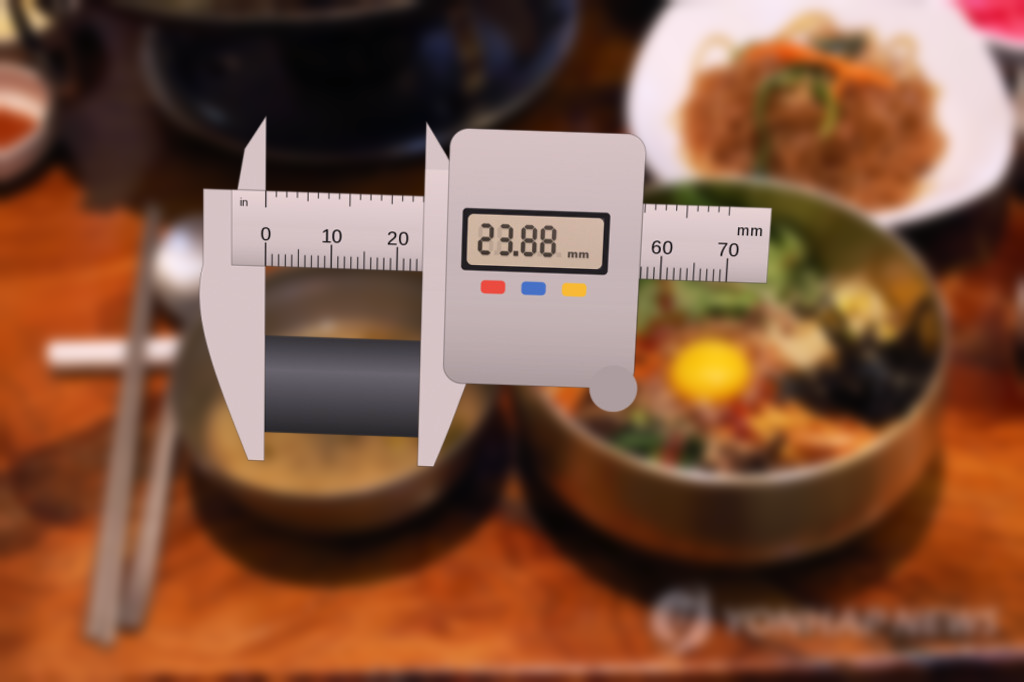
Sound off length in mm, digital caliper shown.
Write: 23.88 mm
